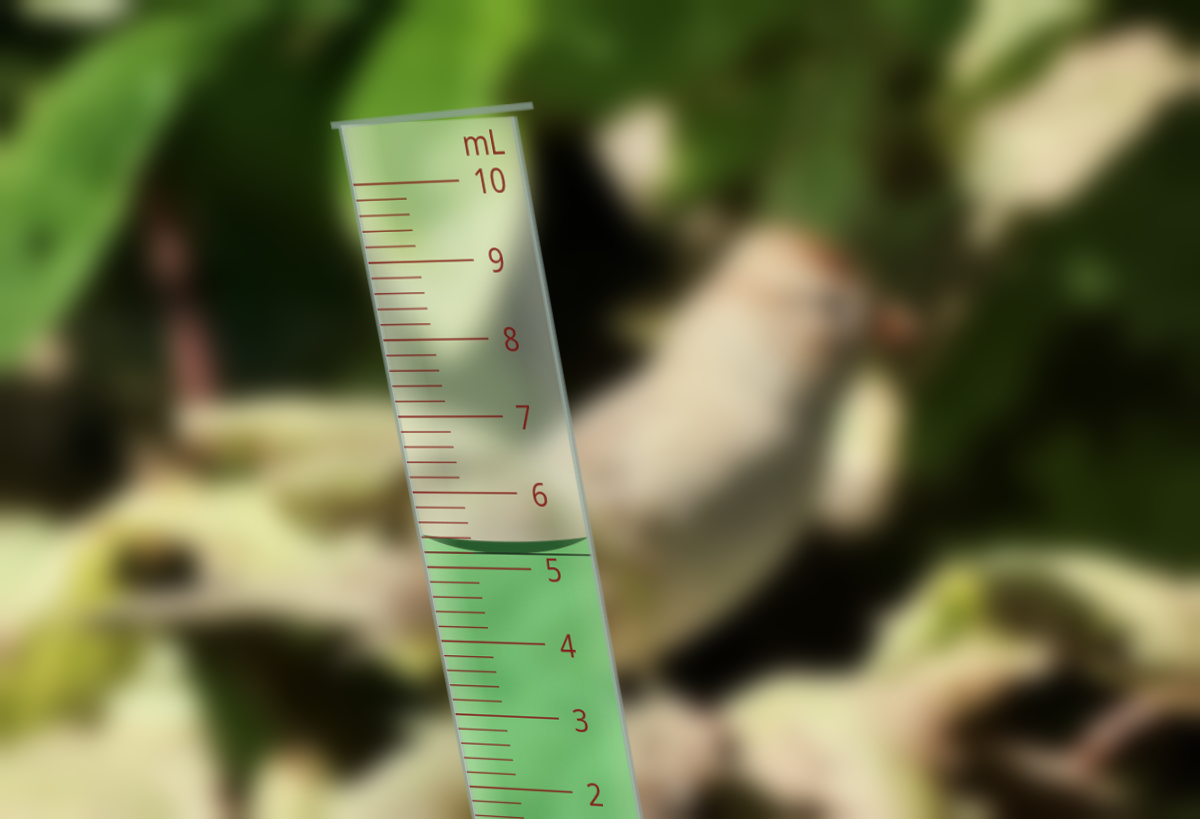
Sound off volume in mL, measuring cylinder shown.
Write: 5.2 mL
